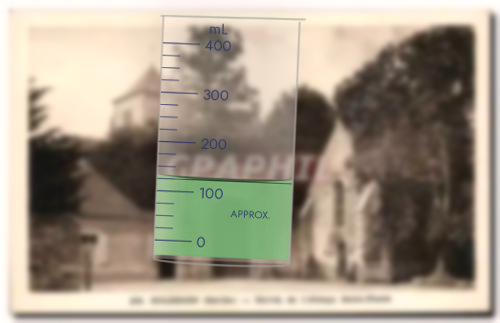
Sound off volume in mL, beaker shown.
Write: 125 mL
